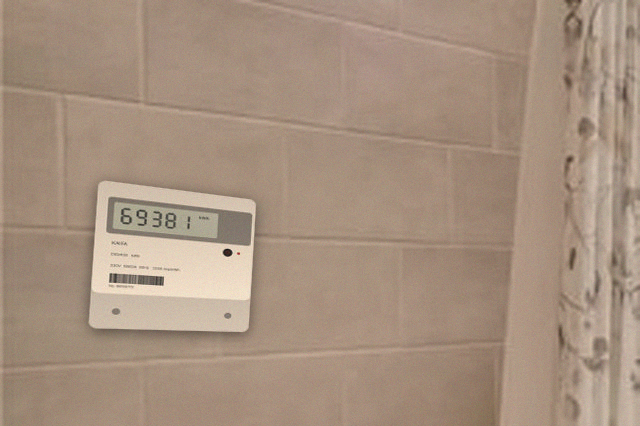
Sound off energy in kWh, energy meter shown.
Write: 69381 kWh
